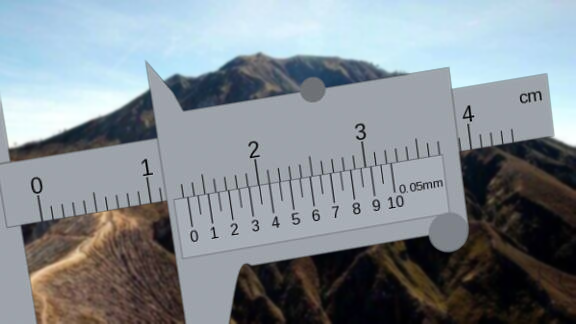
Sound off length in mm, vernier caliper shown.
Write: 13.4 mm
